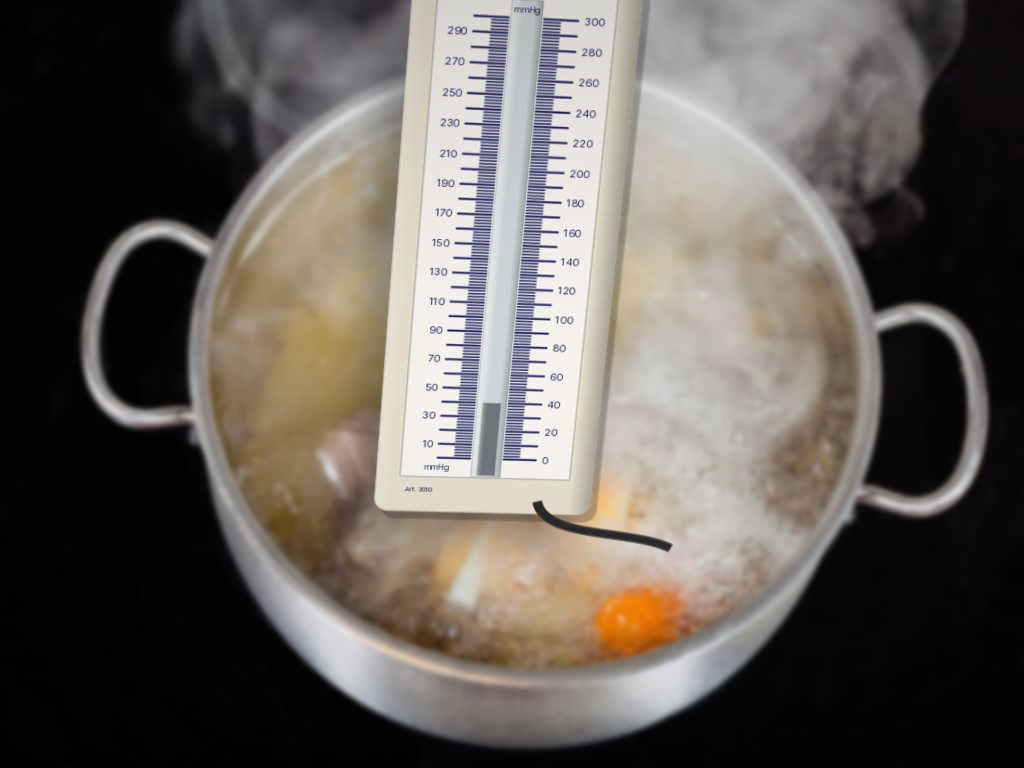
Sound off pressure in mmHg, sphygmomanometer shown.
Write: 40 mmHg
